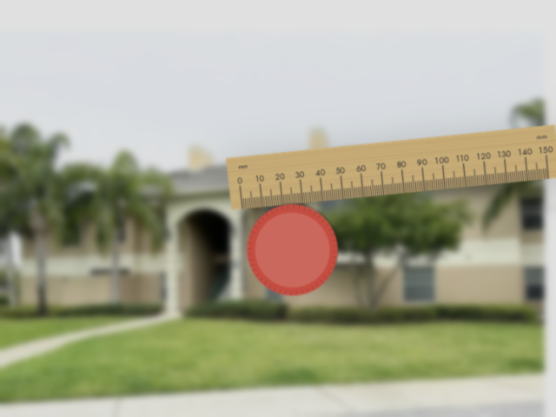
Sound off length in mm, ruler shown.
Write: 45 mm
